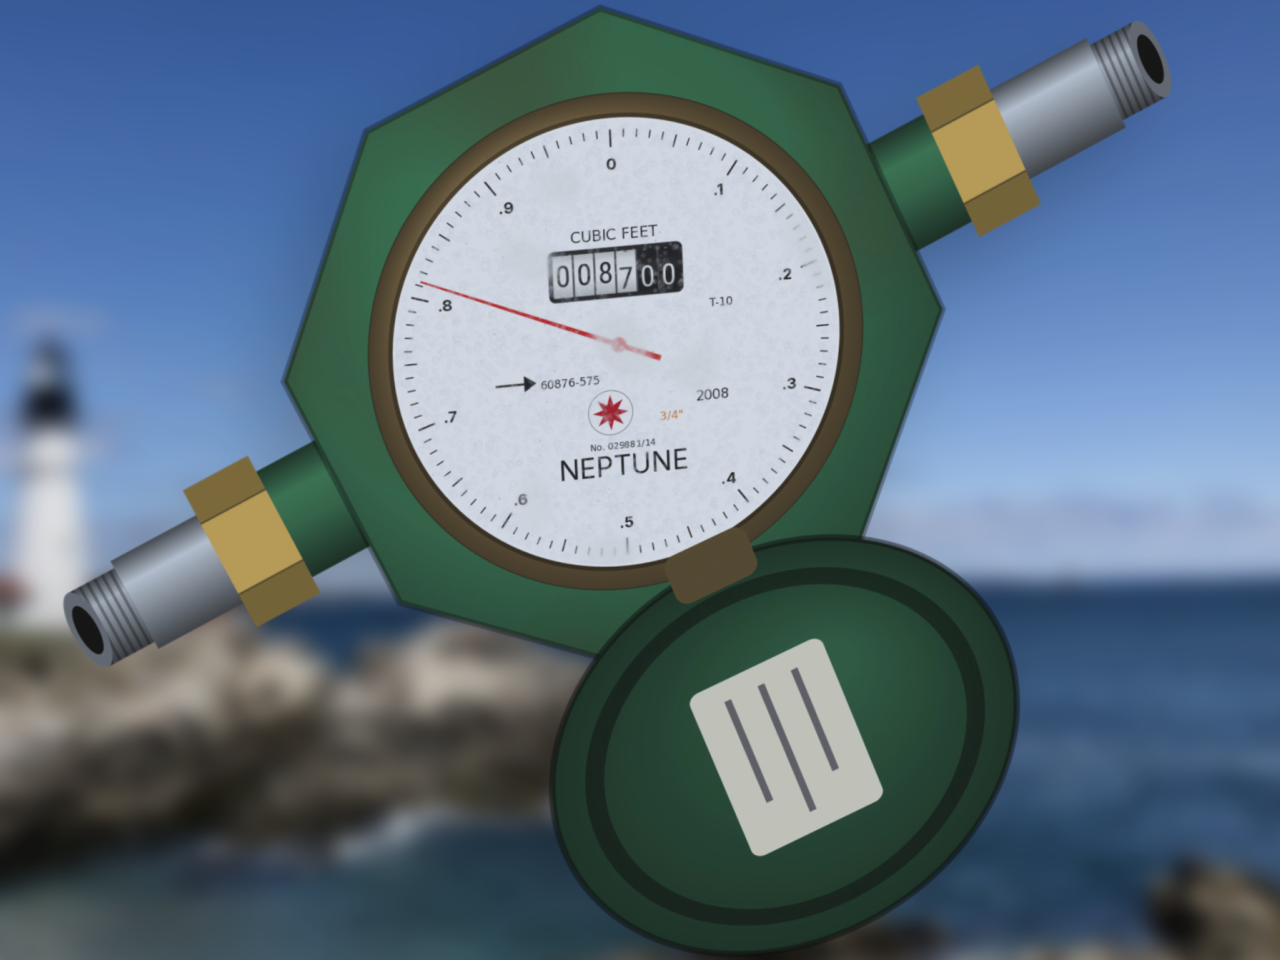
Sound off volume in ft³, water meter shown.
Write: 8699.81 ft³
